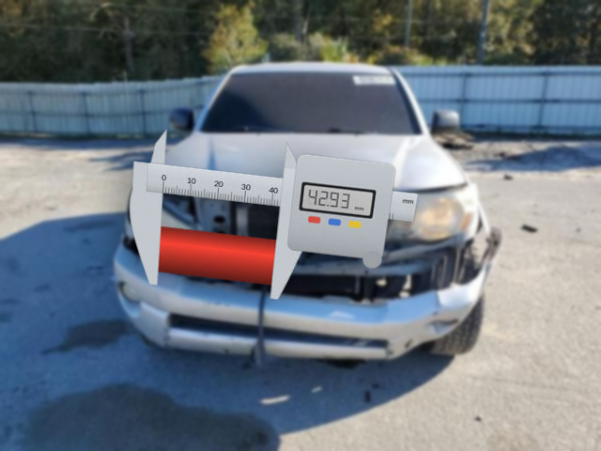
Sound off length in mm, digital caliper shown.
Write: 42.93 mm
